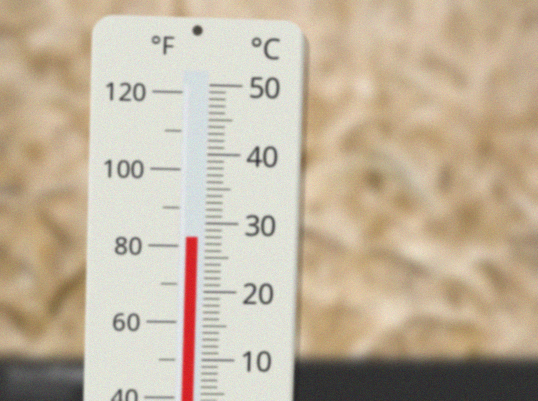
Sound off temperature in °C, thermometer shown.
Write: 28 °C
